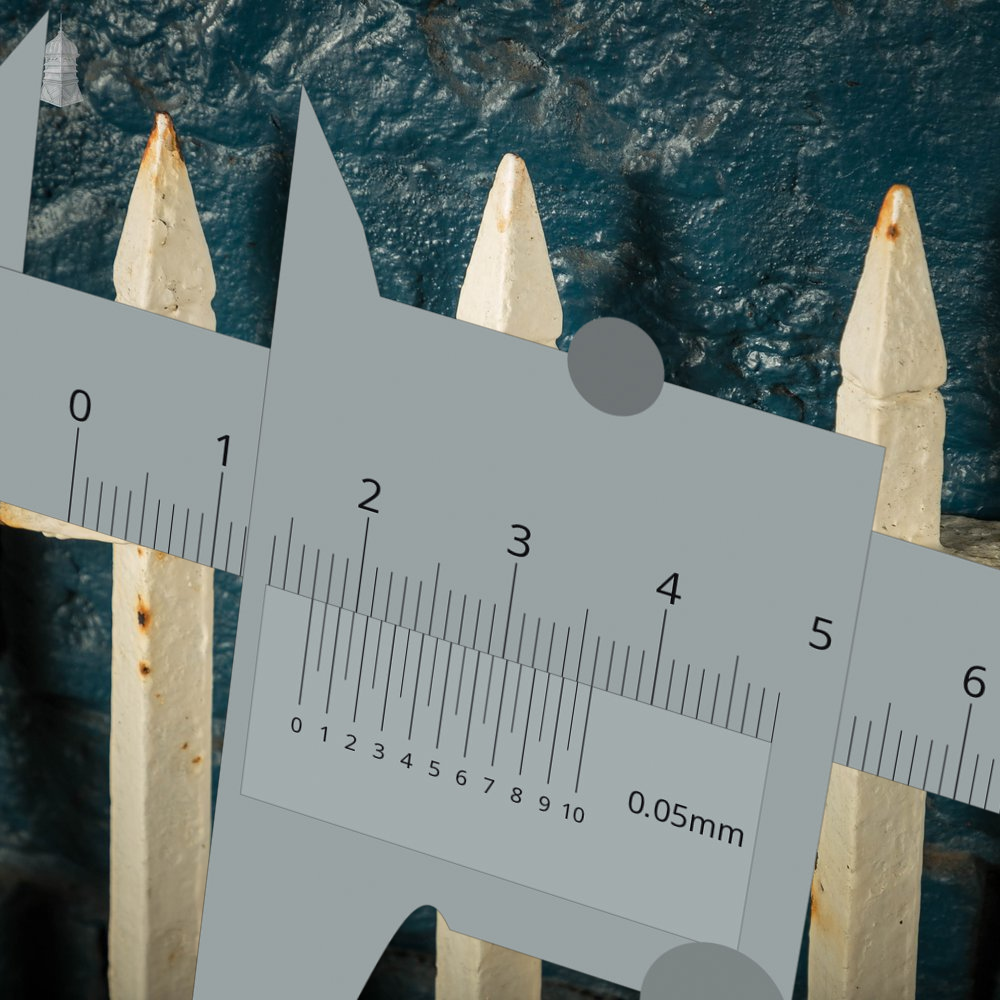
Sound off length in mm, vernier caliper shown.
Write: 17.0 mm
